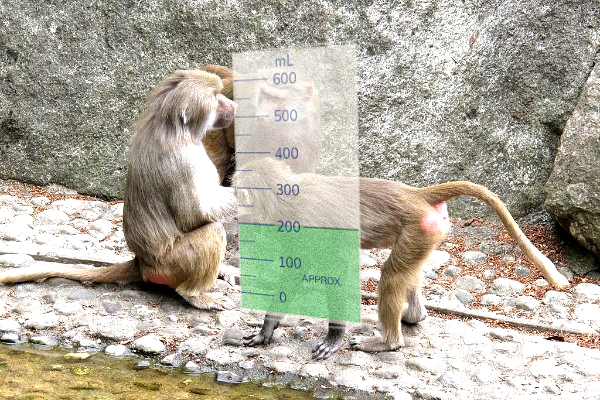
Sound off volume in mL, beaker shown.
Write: 200 mL
